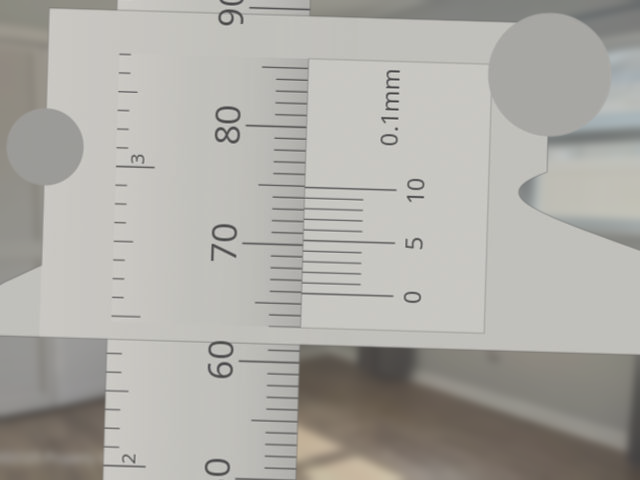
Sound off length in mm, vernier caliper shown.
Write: 65.9 mm
